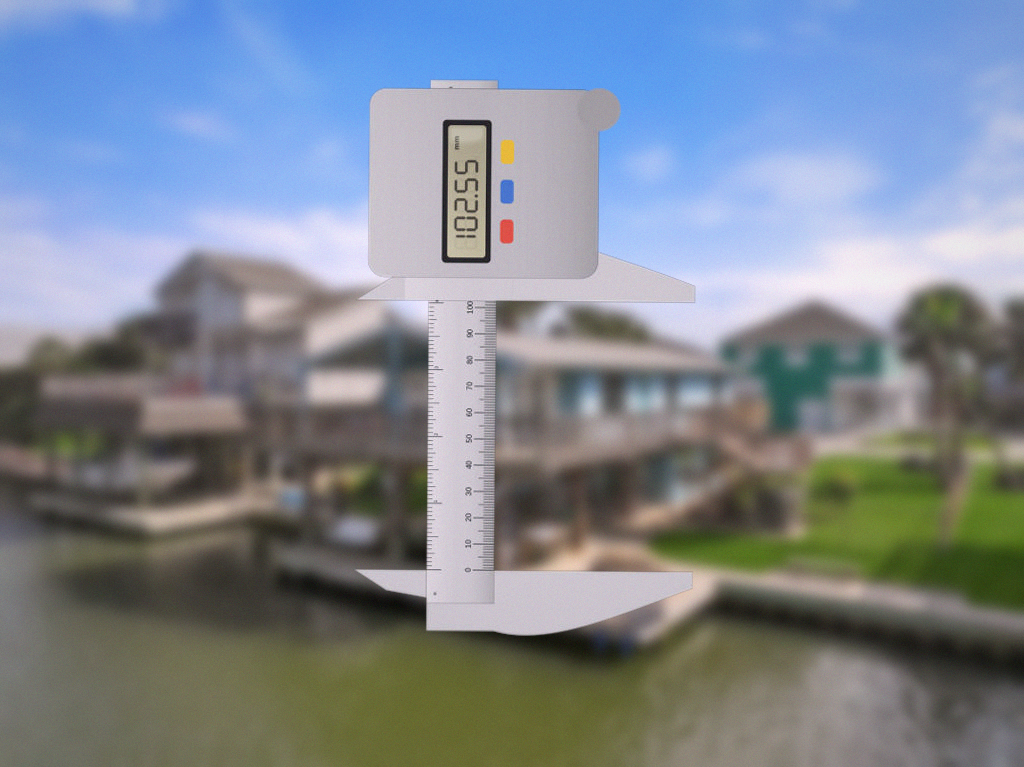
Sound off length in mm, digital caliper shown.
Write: 102.55 mm
